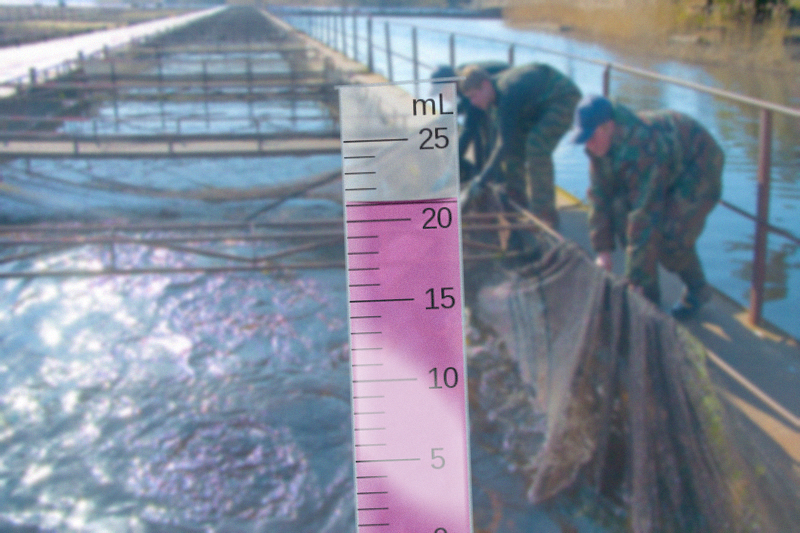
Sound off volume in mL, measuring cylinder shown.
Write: 21 mL
